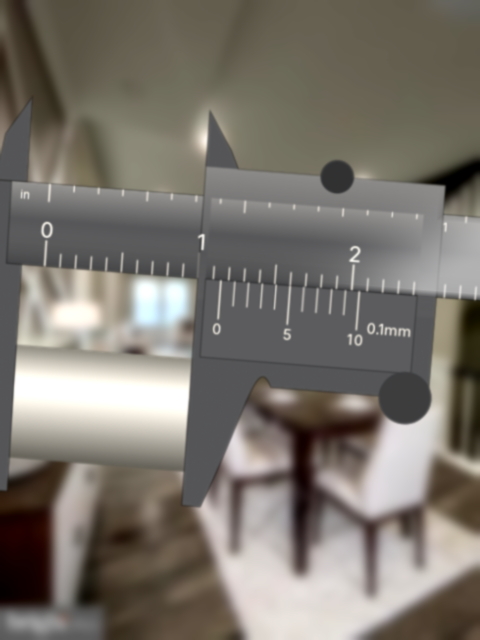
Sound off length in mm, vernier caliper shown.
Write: 11.5 mm
